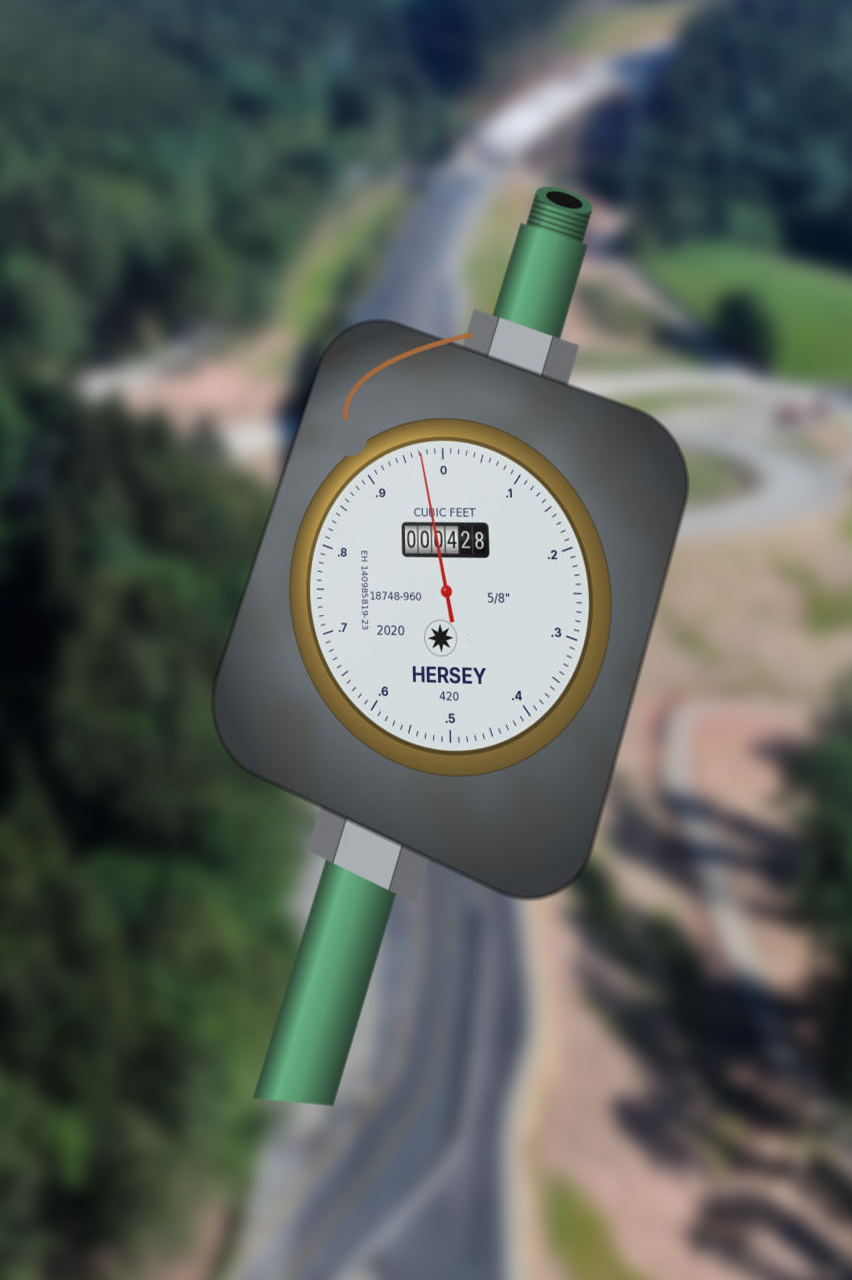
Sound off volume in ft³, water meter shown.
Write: 427.97 ft³
